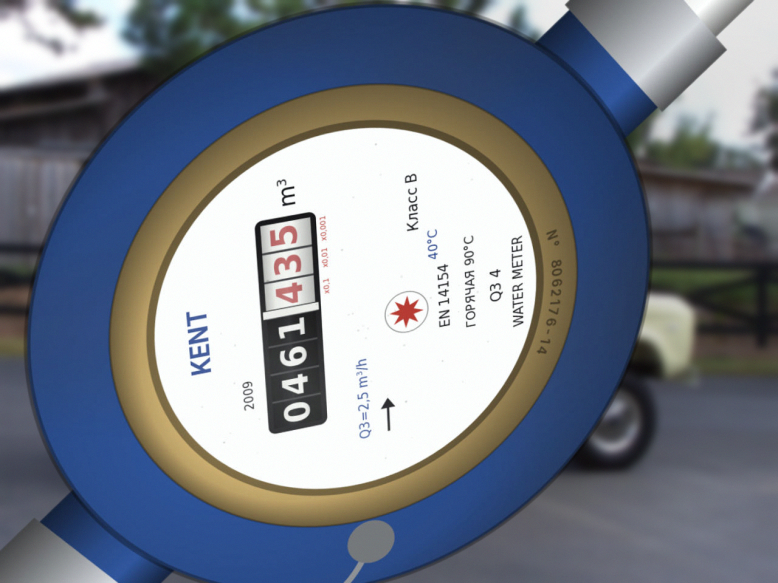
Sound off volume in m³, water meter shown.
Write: 461.435 m³
